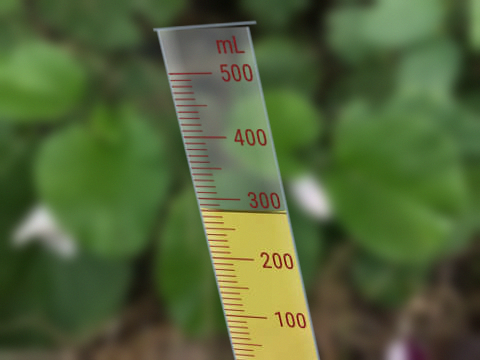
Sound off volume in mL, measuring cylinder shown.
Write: 280 mL
